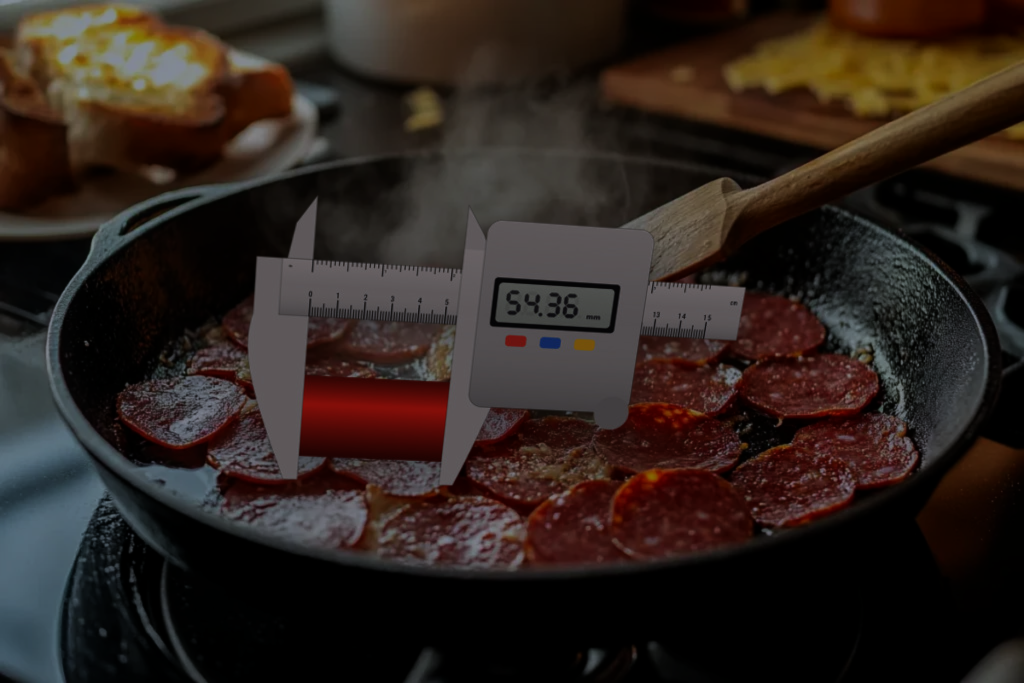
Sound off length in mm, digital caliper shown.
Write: 54.36 mm
